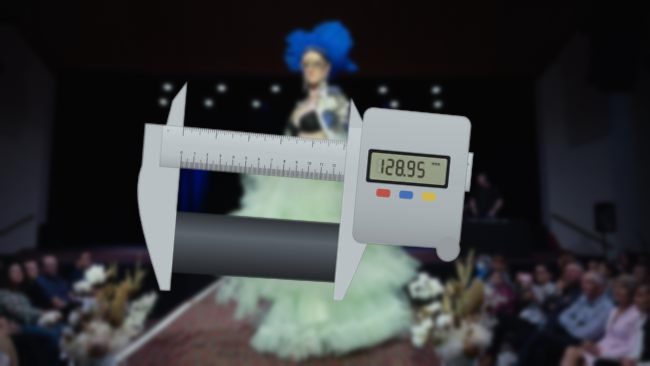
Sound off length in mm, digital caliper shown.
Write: 128.95 mm
